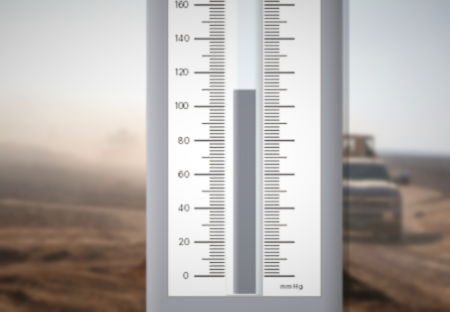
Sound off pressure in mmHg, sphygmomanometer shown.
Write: 110 mmHg
